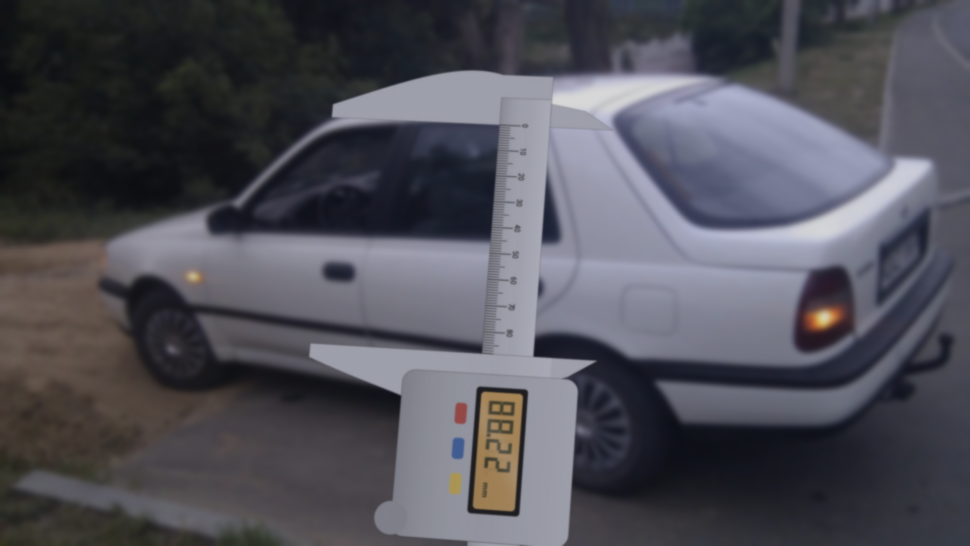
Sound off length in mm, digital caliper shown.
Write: 88.22 mm
